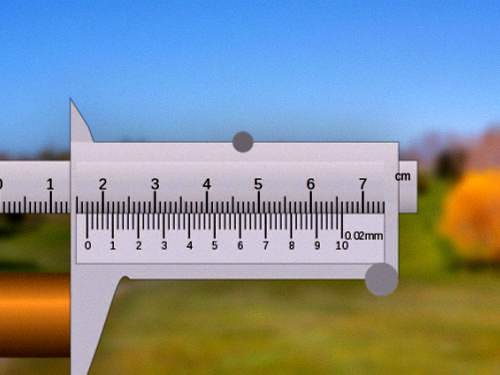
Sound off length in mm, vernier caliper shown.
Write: 17.0 mm
